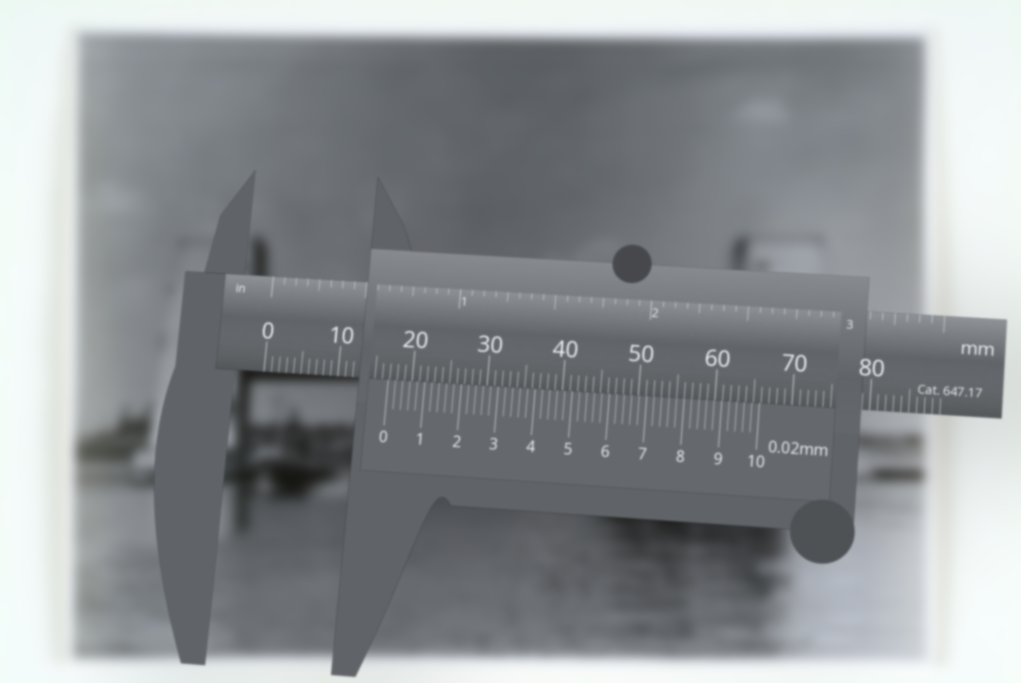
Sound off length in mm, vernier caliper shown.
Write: 16.8 mm
